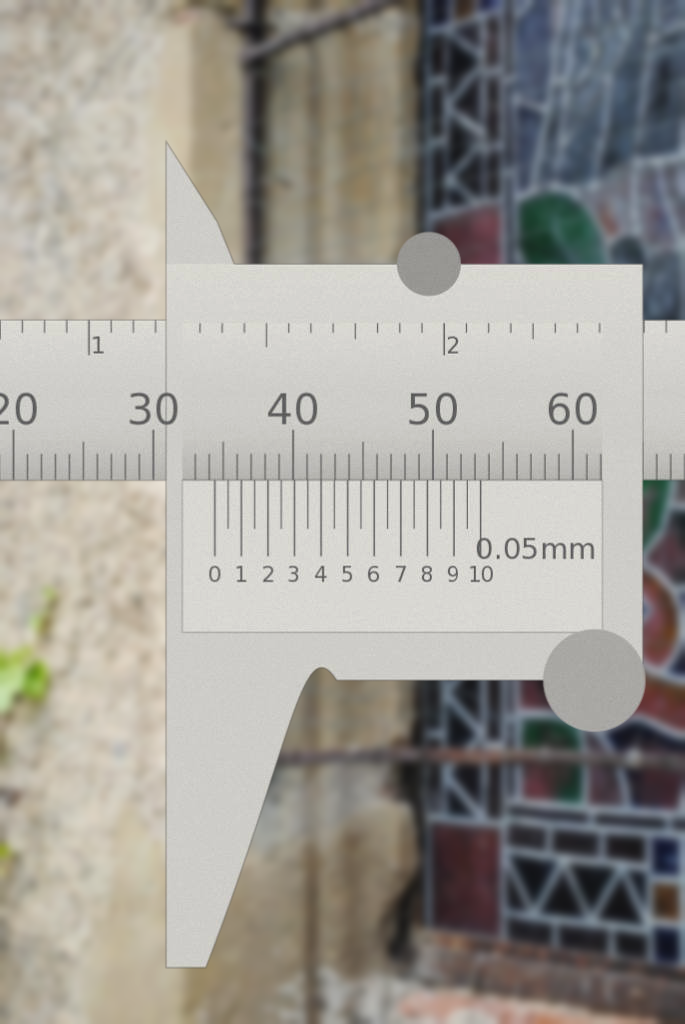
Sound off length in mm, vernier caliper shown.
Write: 34.4 mm
